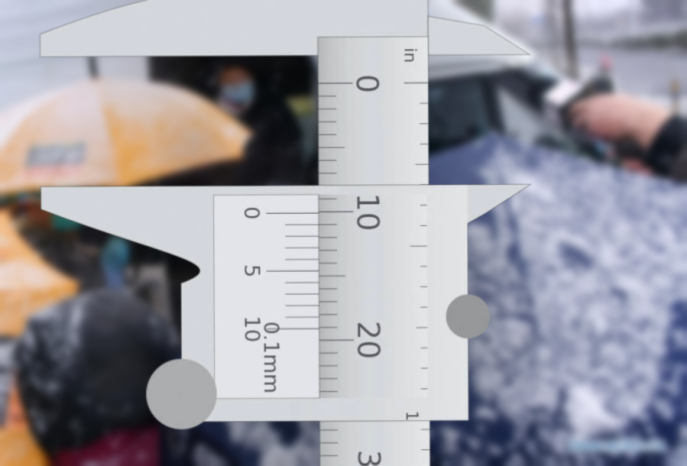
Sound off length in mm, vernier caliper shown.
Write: 10.1 mm
